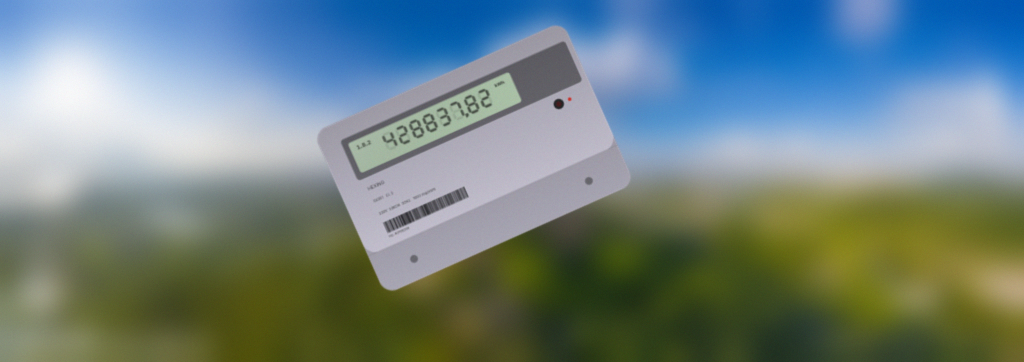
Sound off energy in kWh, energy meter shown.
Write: 428837.82 kWh
